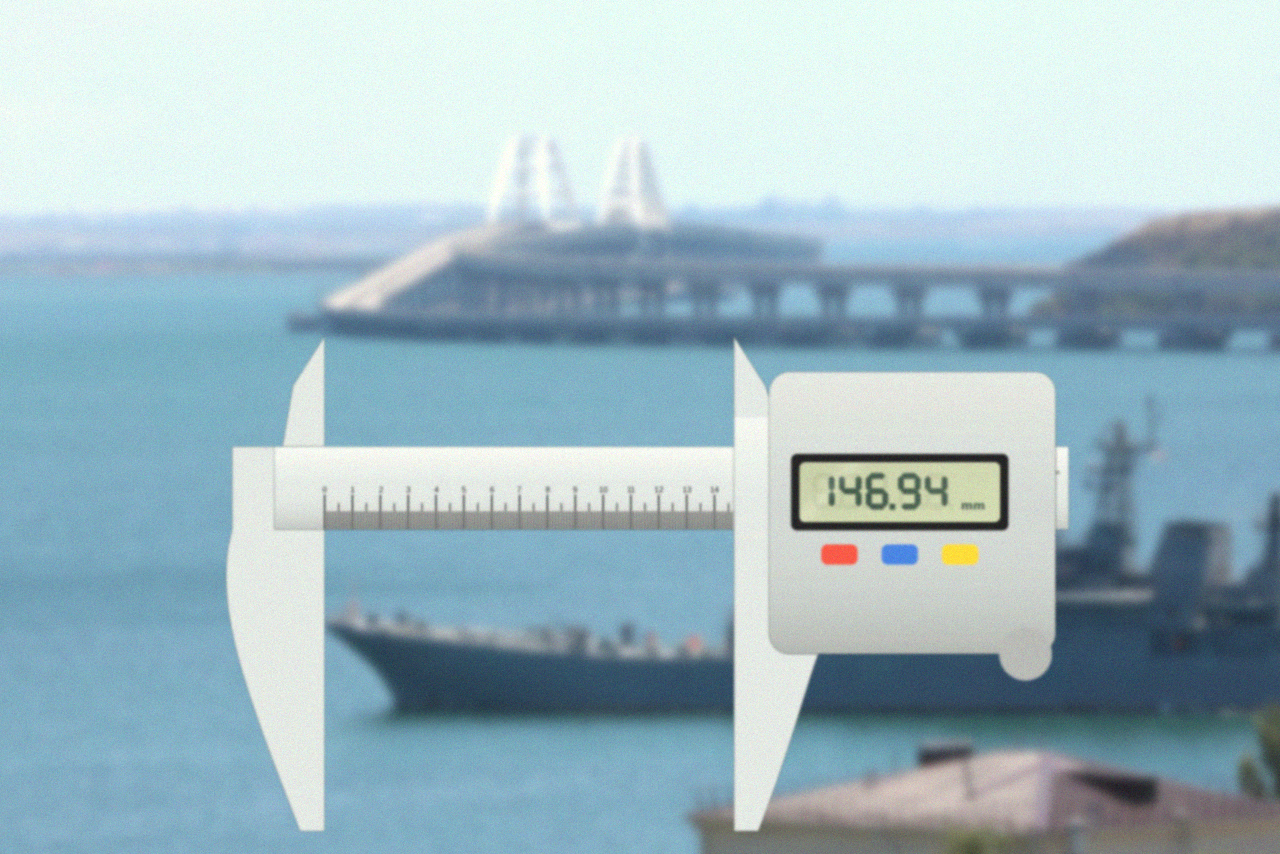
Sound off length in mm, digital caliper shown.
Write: 146.94 mm
